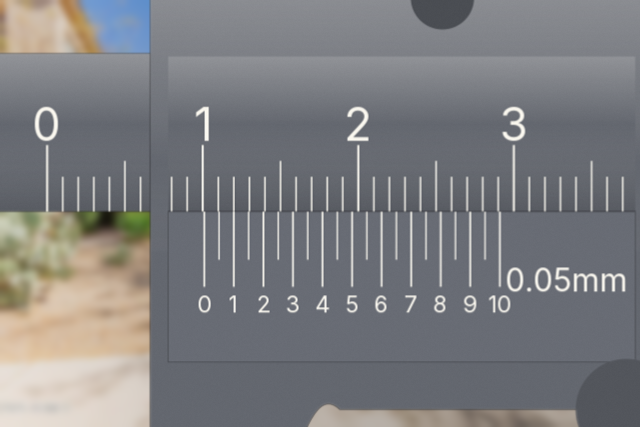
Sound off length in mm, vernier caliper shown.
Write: 10.1 mm
